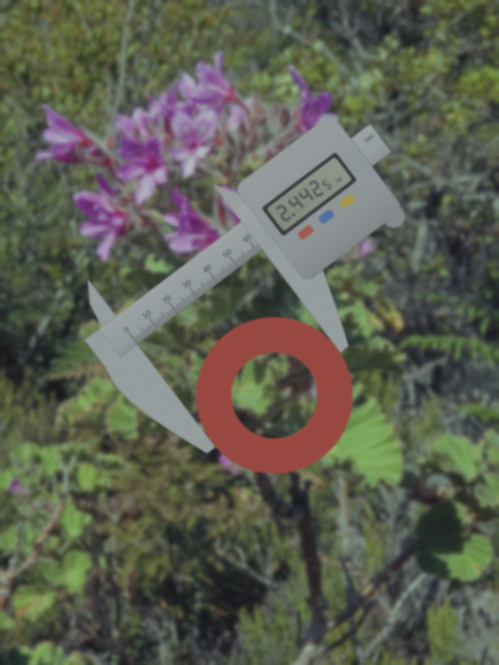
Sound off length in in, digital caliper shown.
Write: 2.4425 in
